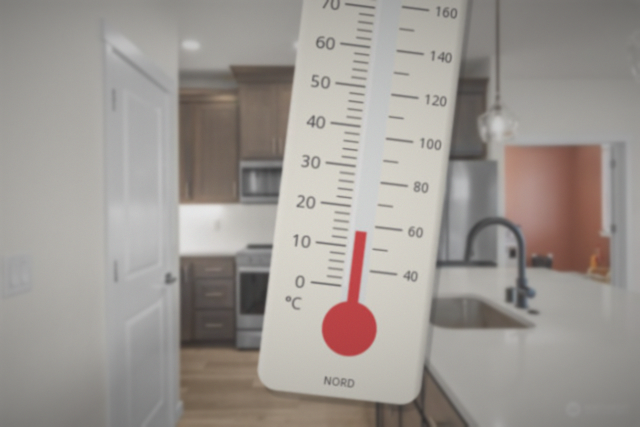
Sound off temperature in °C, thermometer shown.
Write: 14 °C
